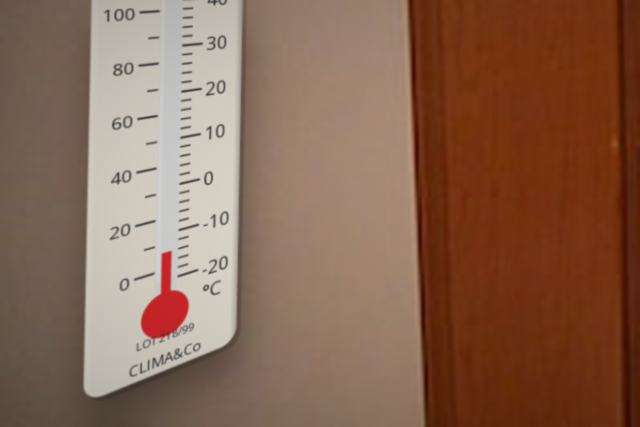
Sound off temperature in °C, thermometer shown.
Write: -14 °C
